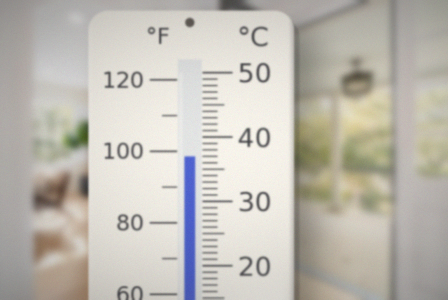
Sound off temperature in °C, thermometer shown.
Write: 37 °C
